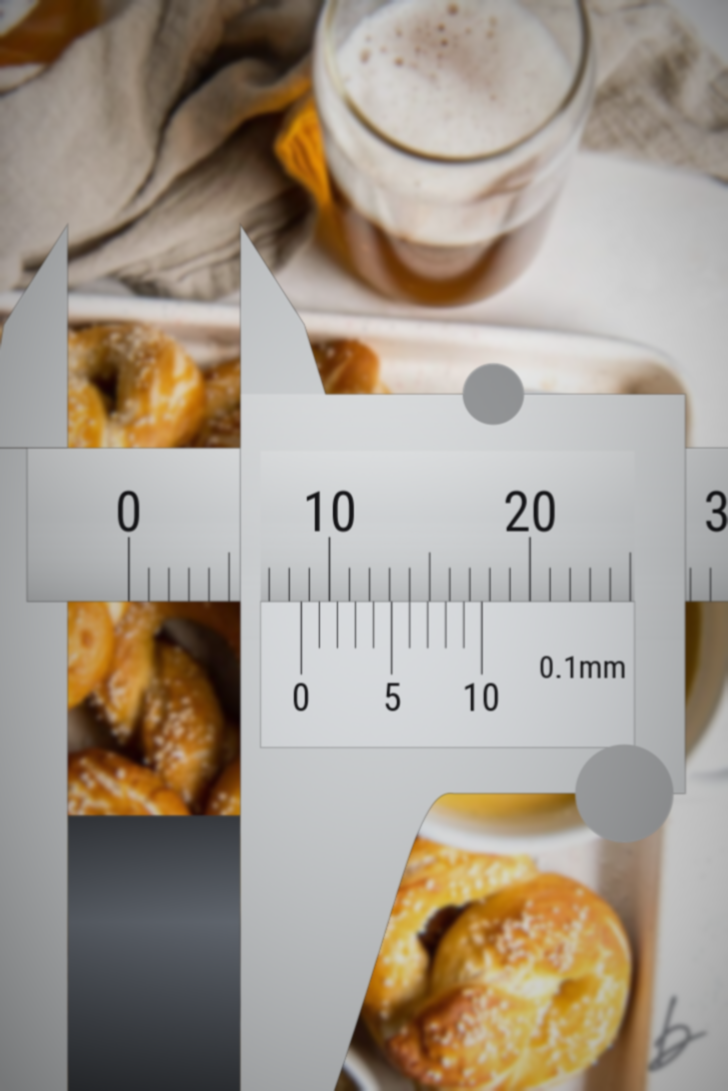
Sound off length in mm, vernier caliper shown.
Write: 8.6 mm
